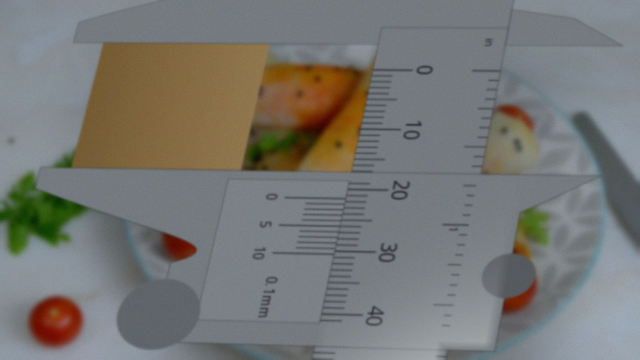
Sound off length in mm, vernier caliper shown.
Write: 21.5 mm
